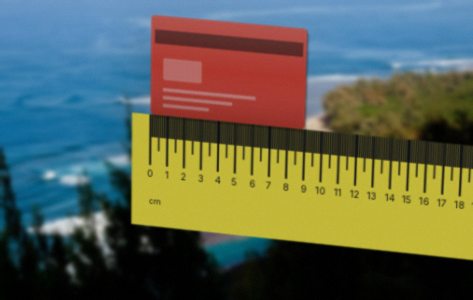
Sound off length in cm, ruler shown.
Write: 9 cm
